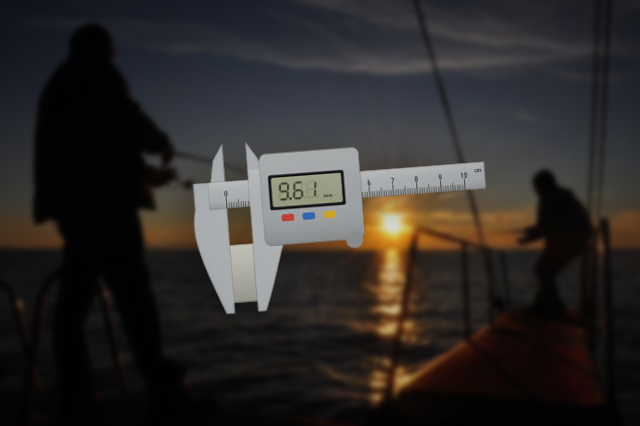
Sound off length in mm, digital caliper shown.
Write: 9.61 mm
